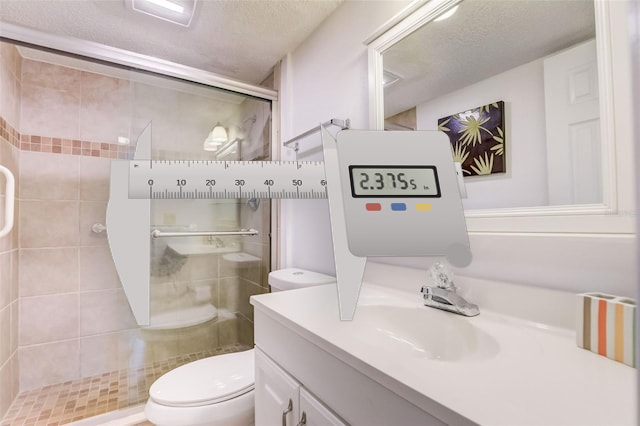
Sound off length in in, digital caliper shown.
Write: 2.3755 in
